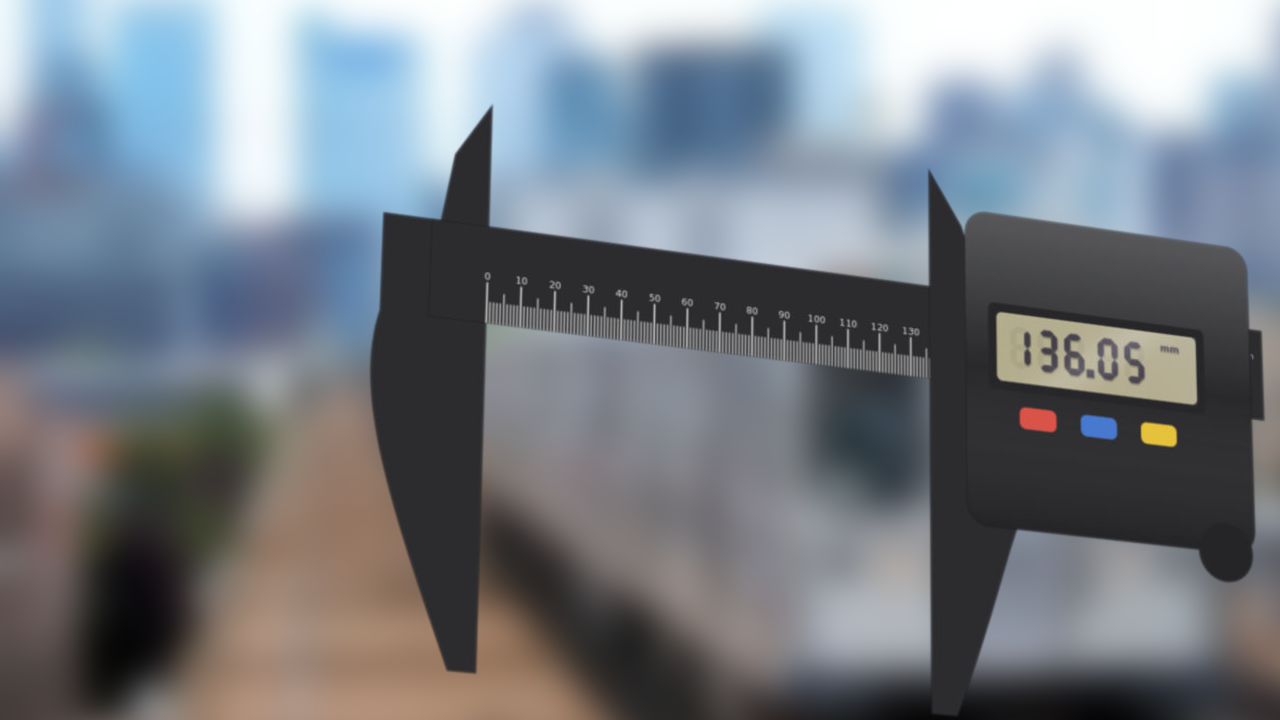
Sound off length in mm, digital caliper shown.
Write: 136.05 mm
